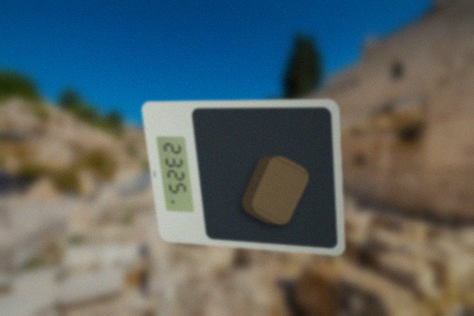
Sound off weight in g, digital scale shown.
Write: 2325 g
